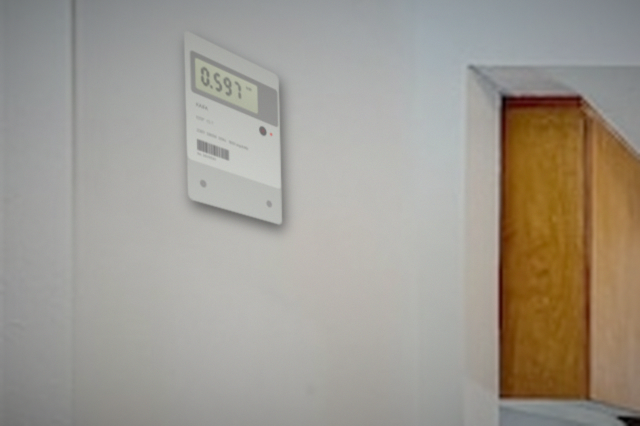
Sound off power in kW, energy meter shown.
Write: 0.597 kW
